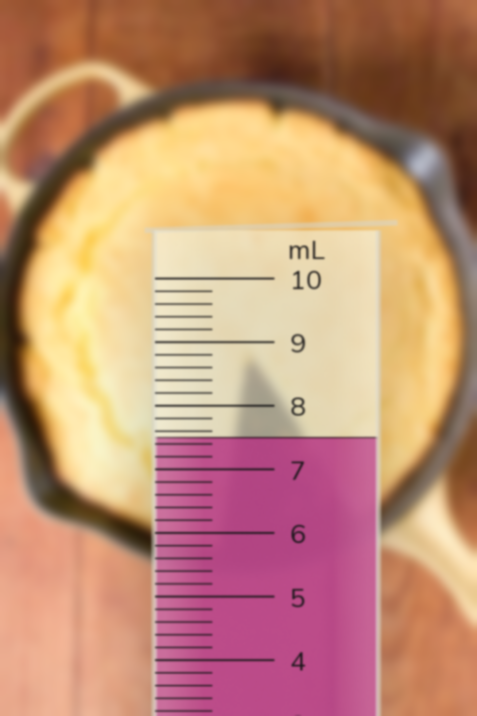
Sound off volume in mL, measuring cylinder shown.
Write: 7.5 mL
